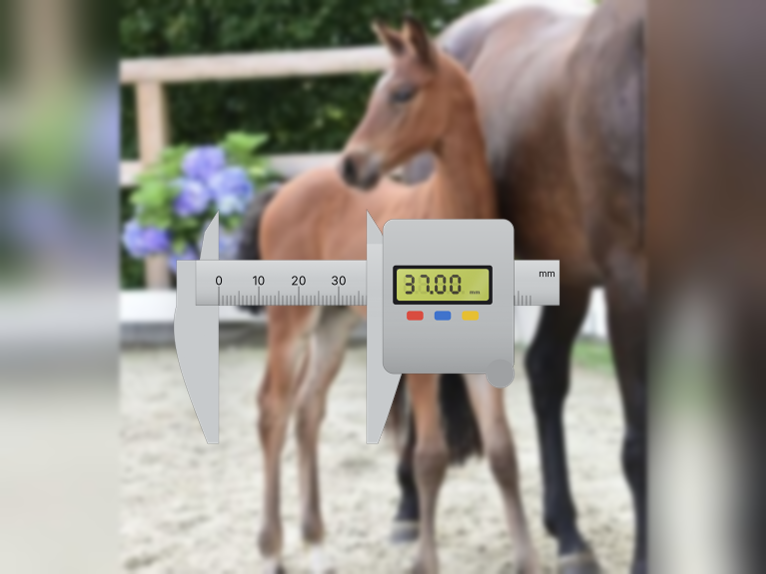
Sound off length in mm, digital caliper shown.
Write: 37.00 mm
